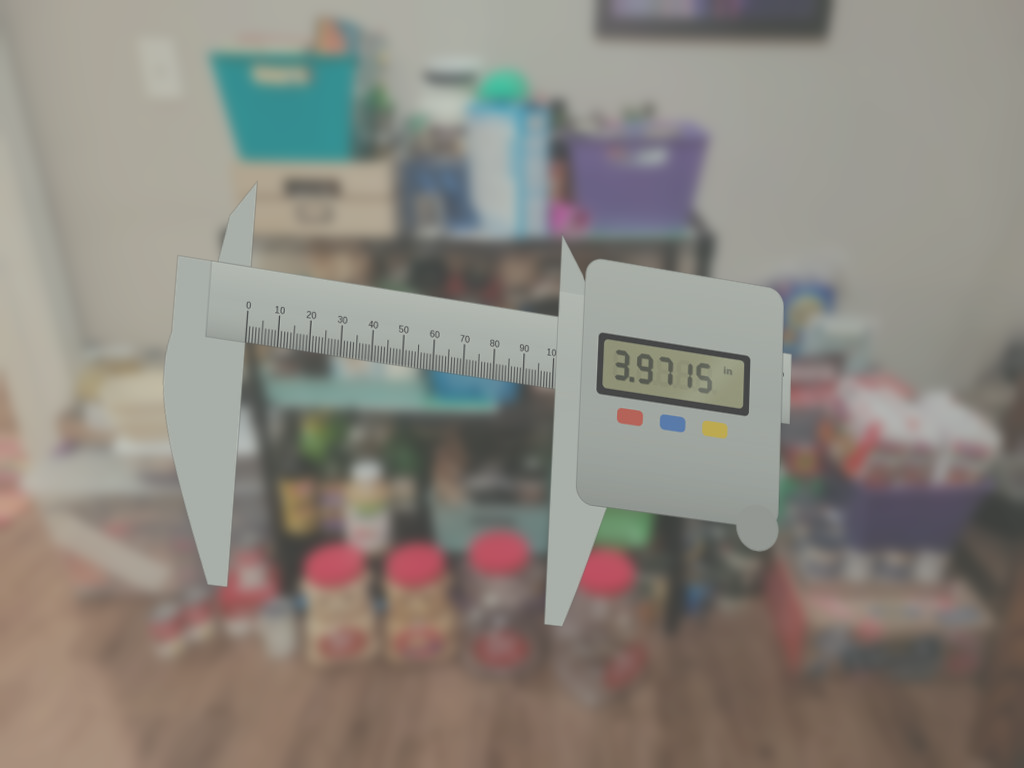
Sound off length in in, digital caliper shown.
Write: 3.9715 in
